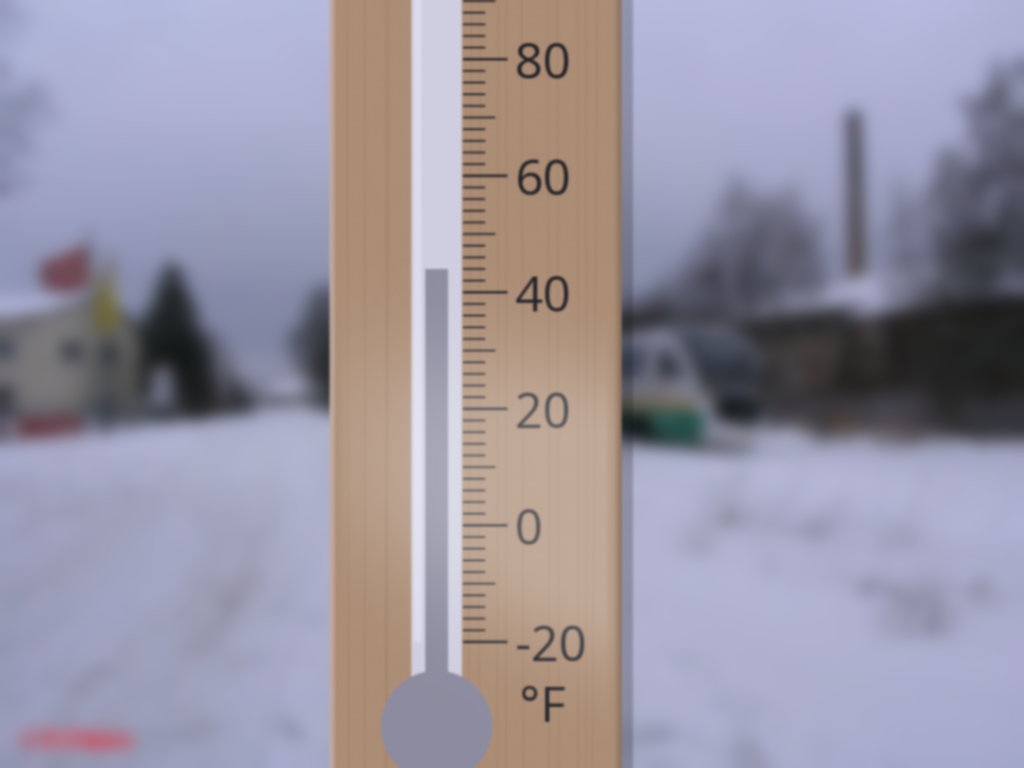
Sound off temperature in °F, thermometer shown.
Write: 44 °F
